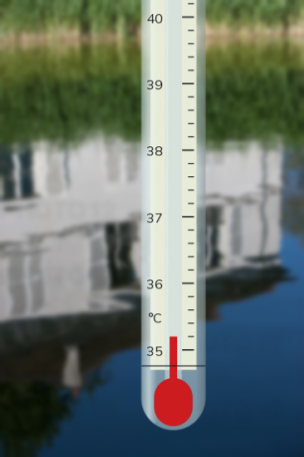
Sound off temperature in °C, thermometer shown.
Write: 35.2 °C
